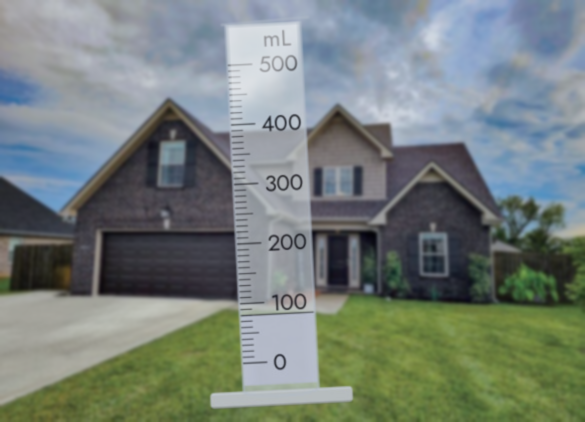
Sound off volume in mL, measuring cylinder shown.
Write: 80 mL
